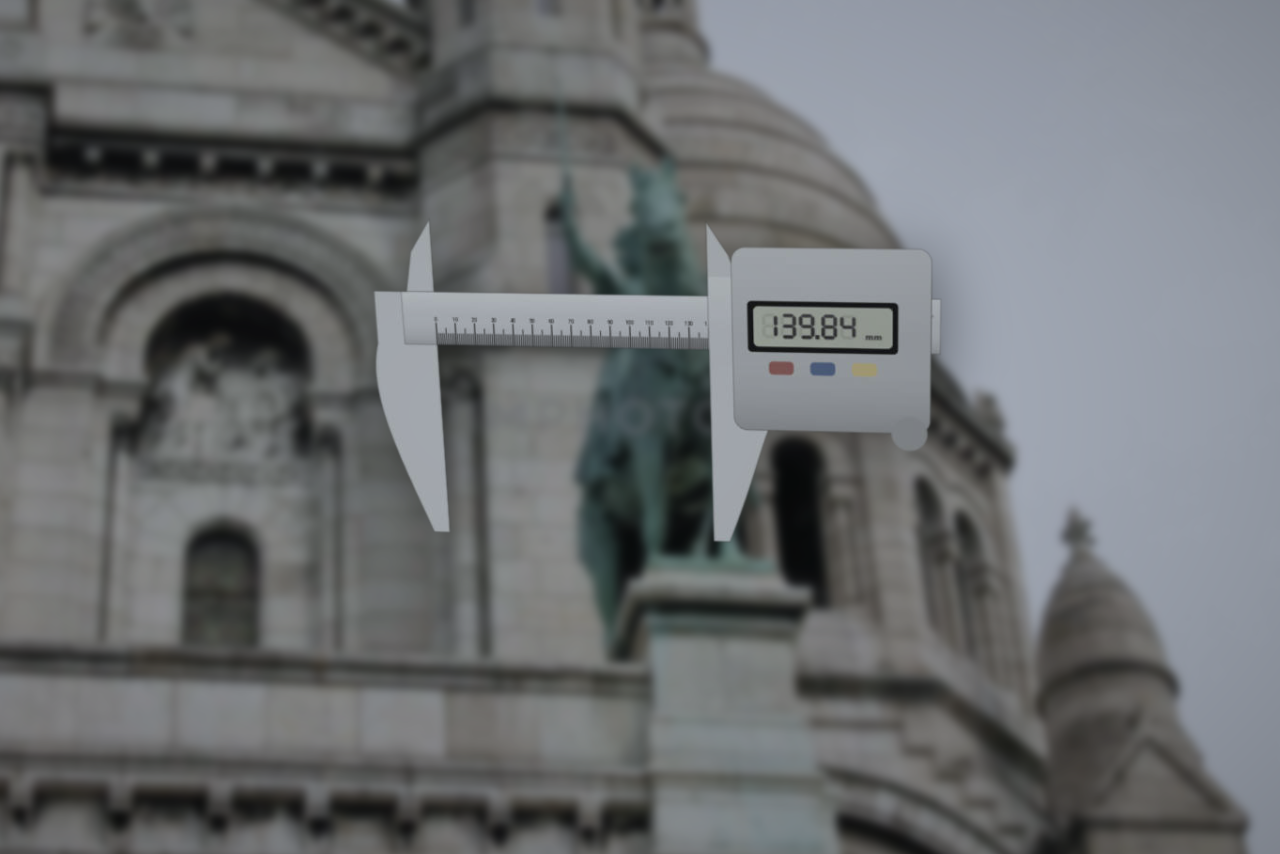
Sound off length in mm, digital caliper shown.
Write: 139.84 mm
